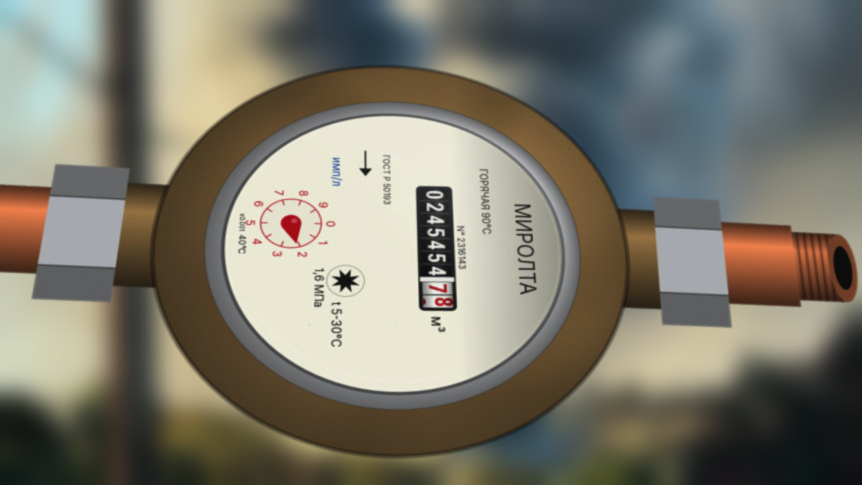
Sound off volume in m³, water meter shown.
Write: 245454.782 m³
